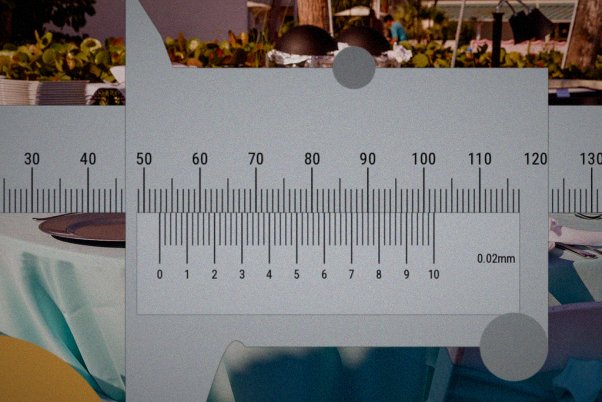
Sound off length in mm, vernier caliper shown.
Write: 52.8 mm
